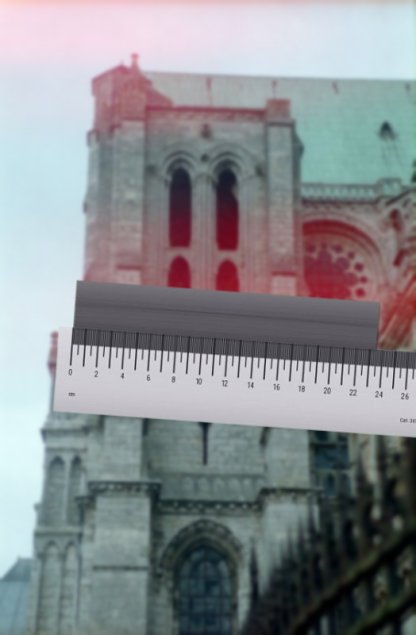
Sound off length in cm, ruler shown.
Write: 23.5 cm
